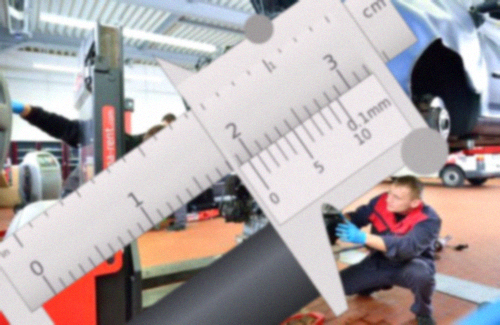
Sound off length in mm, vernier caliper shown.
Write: 19.6 mm
